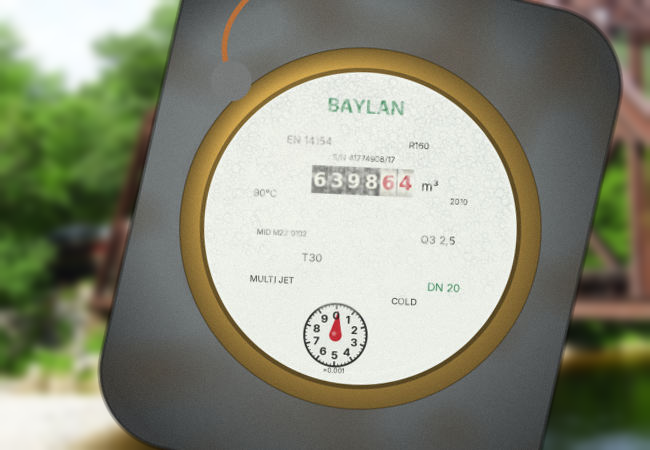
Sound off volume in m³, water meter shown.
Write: 6398.640 m³
